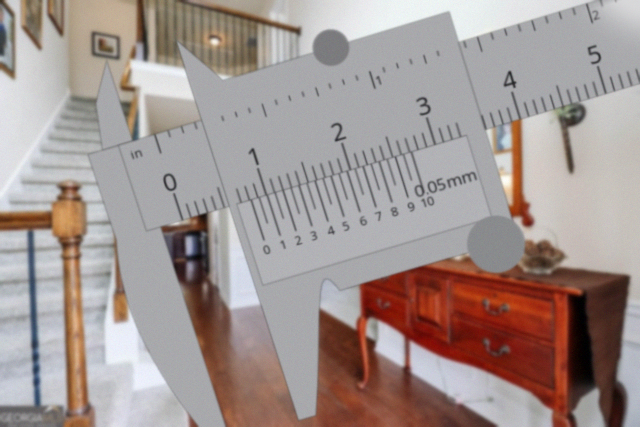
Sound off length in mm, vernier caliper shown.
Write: 8.2 mm
